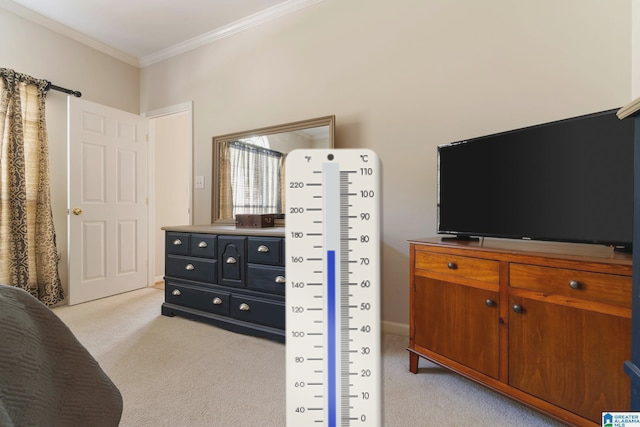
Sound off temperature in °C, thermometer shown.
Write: 75 °C
